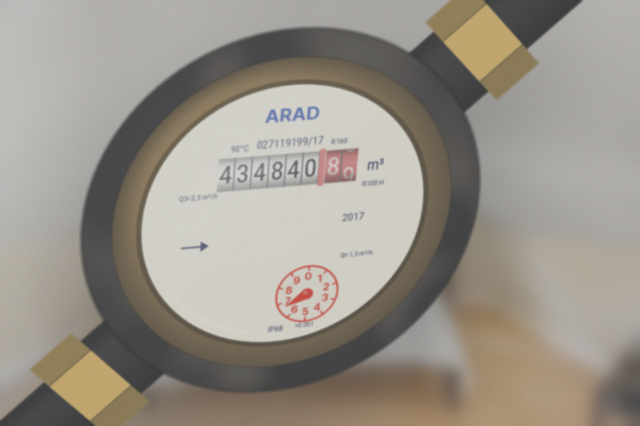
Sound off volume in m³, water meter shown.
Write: 434840.886 m³
